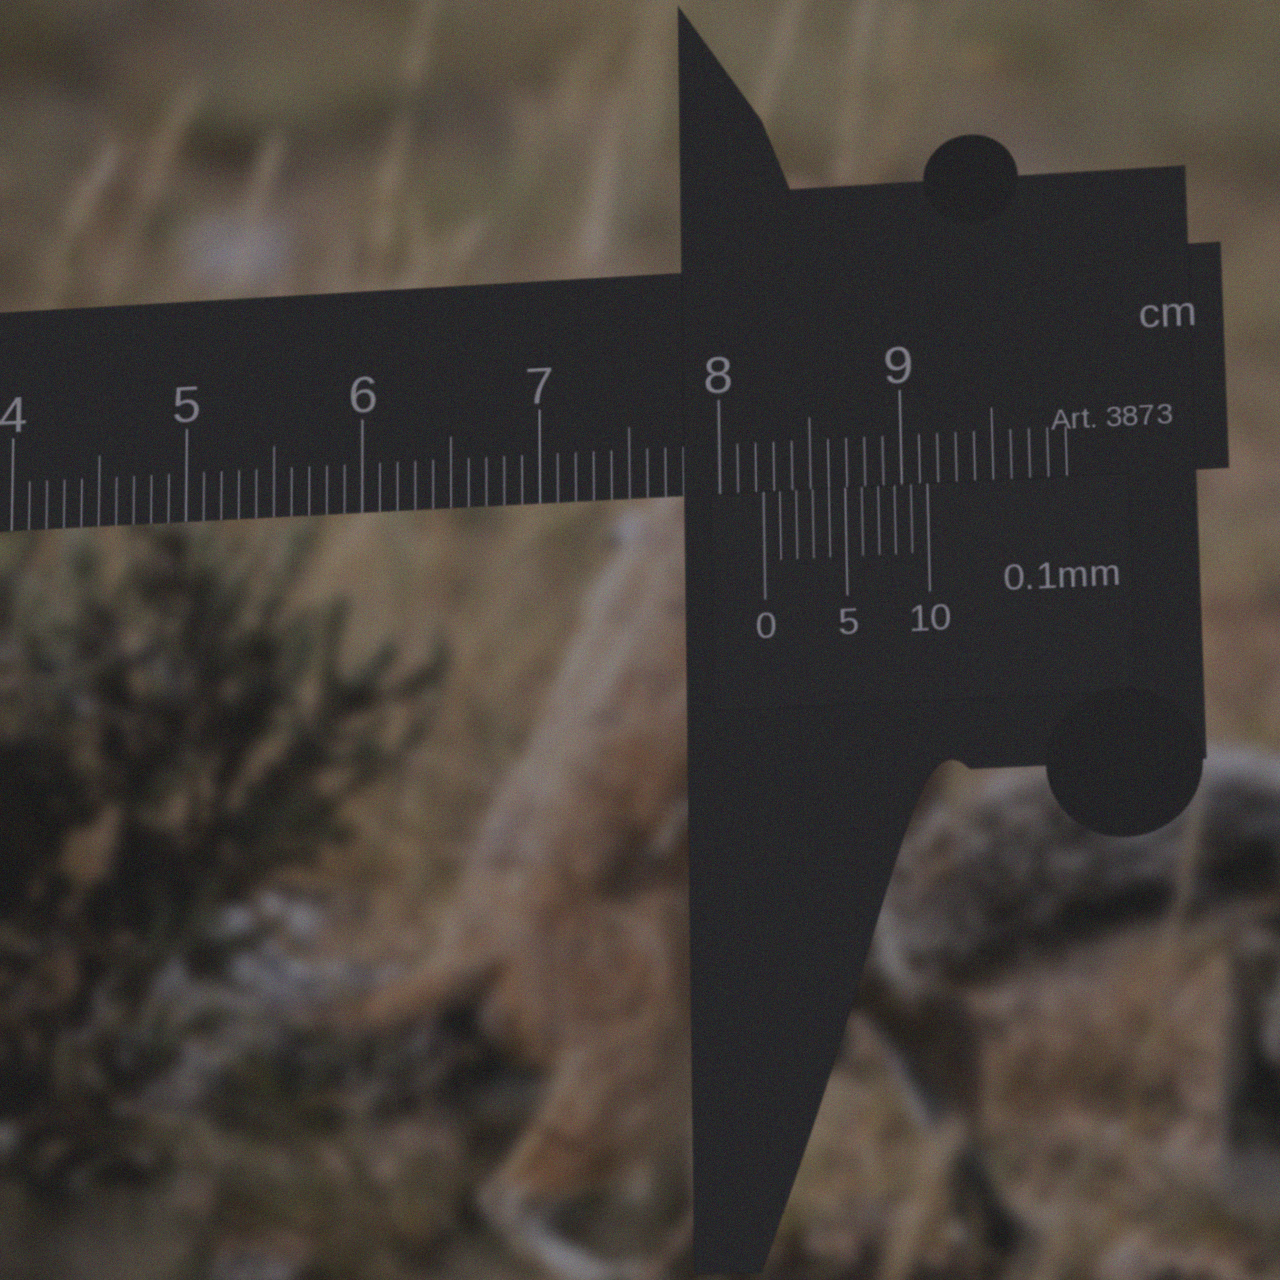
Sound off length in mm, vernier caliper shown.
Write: 82.4 mm
